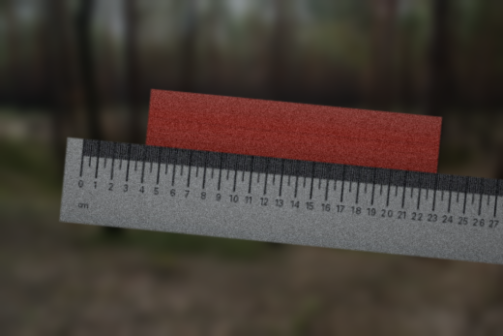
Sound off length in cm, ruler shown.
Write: 19 cm
